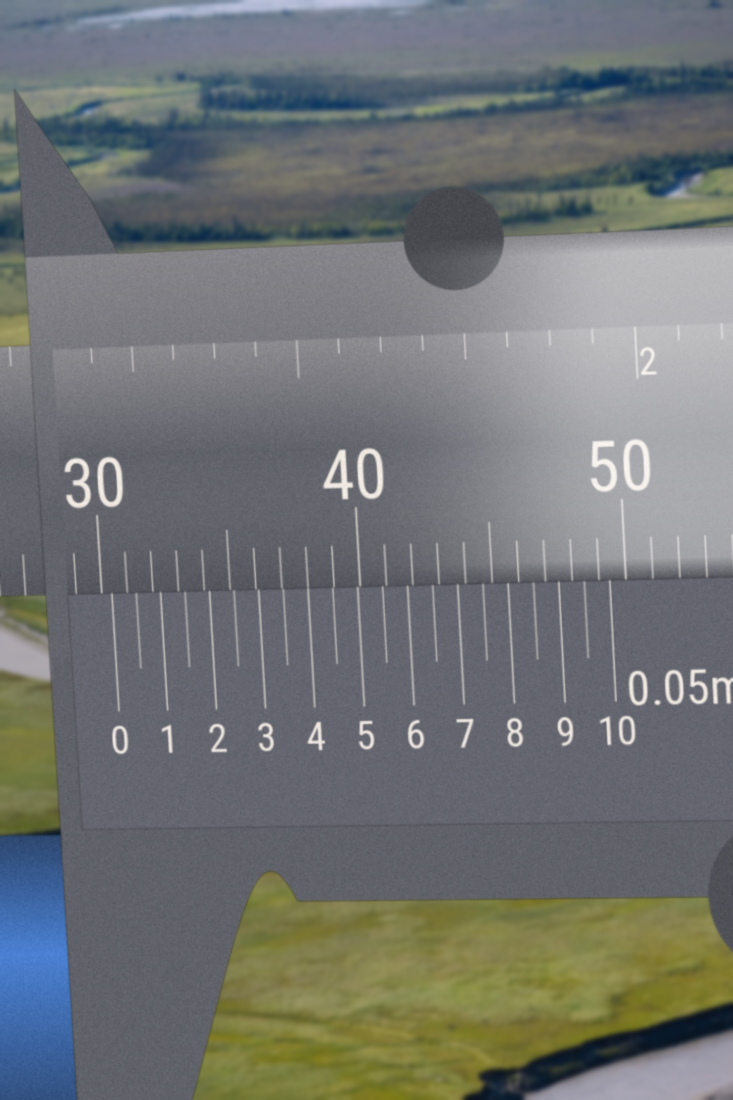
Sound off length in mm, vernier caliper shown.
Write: 30.4 mm
